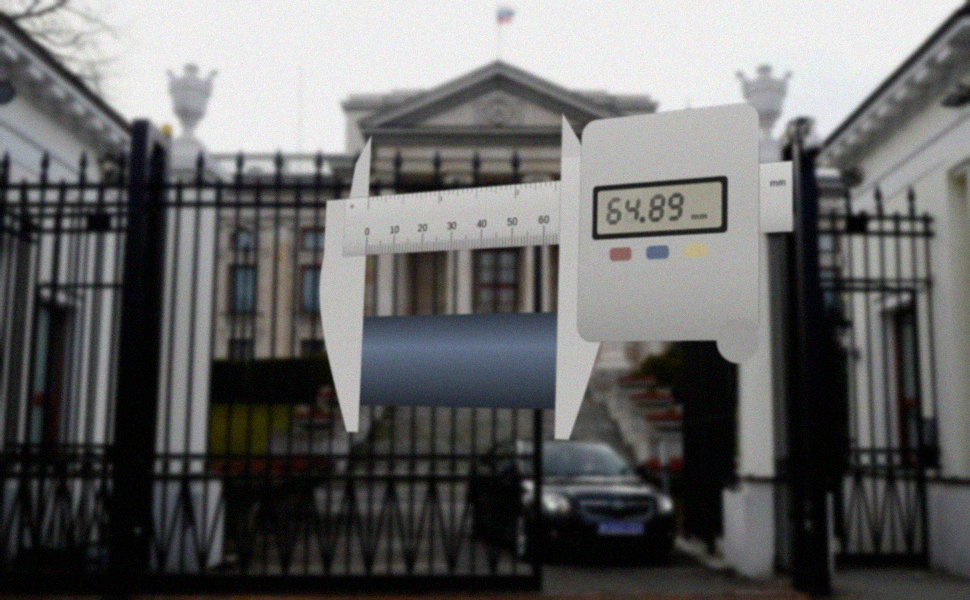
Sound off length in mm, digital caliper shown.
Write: 64.89 mm
